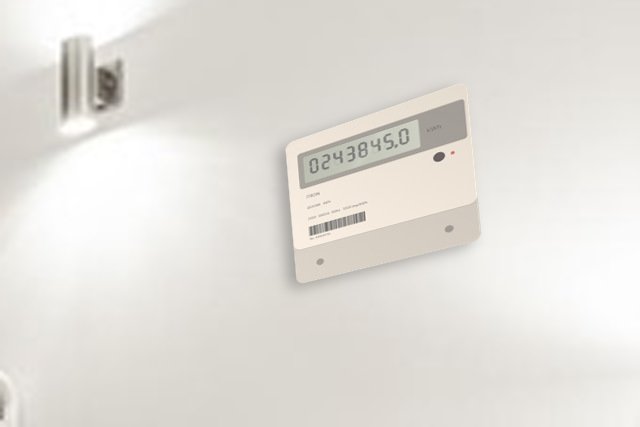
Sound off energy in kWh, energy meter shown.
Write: 243845.0 kWh
